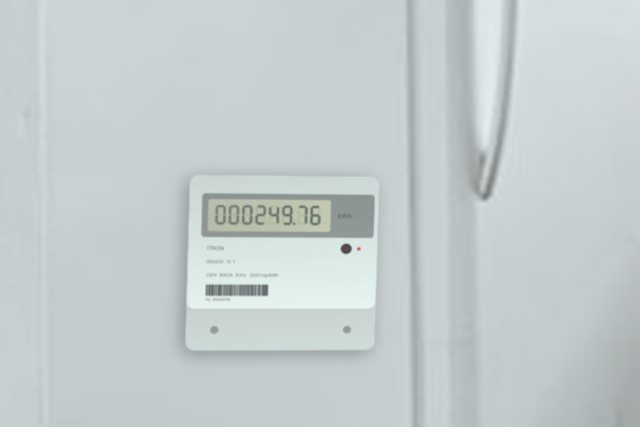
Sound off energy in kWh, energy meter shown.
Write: 249.76 kWh
